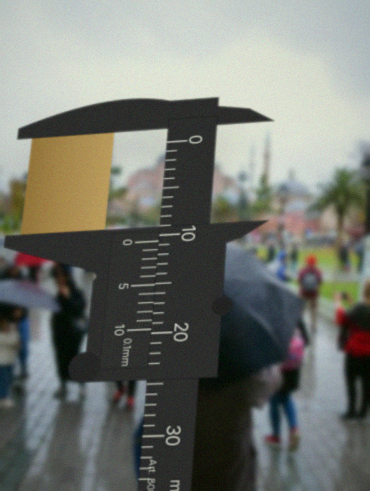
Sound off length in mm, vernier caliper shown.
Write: 10.6 mm
